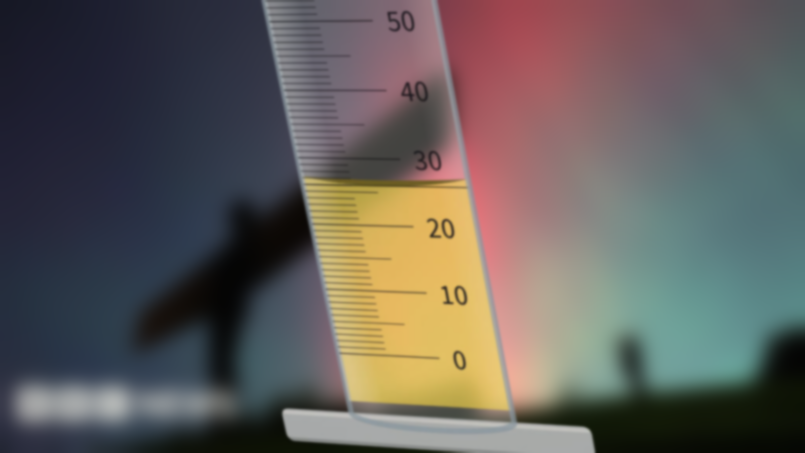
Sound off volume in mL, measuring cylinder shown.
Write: 26 mL
